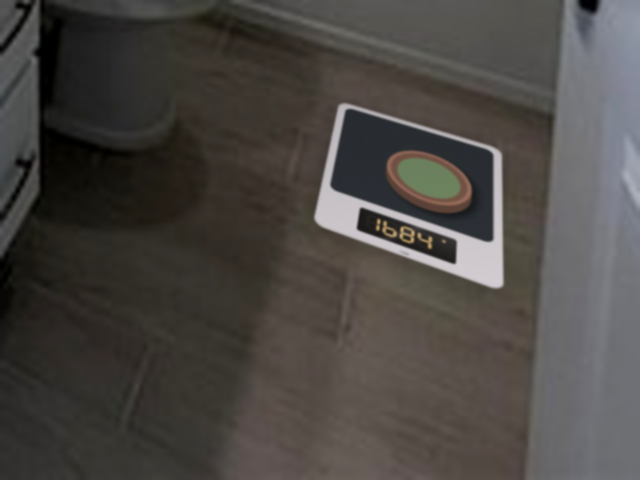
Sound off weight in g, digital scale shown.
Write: 1684 g
